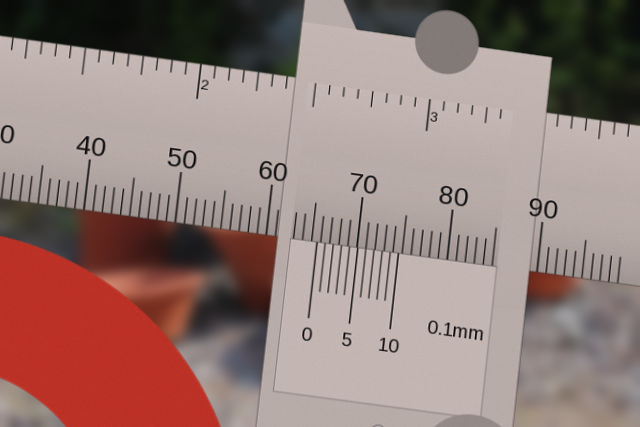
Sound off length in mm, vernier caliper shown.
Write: 65.6 mm
